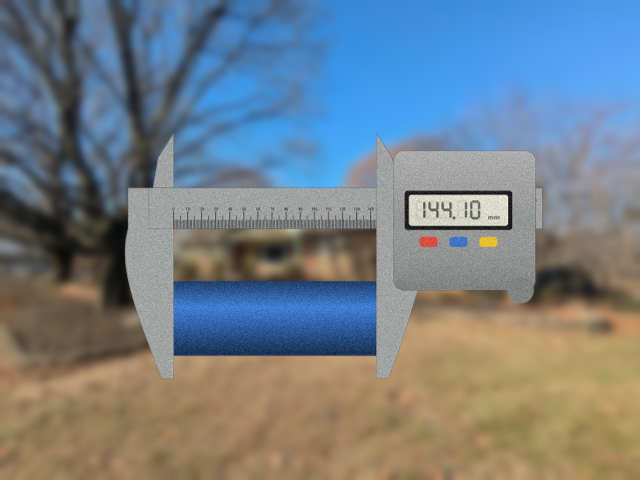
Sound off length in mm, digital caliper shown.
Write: 144.10 mm
